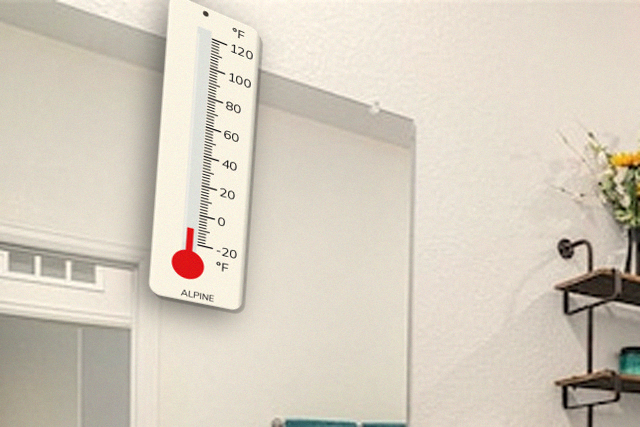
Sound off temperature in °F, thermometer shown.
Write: -10 °F
